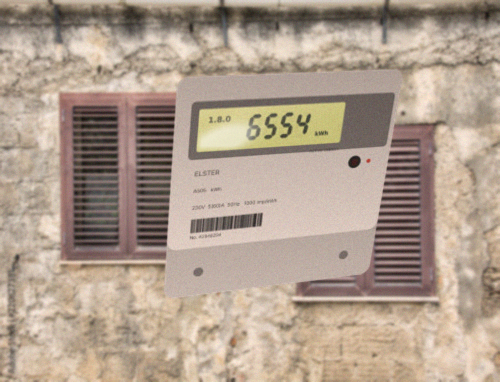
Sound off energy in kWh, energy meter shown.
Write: 6554 kWh
